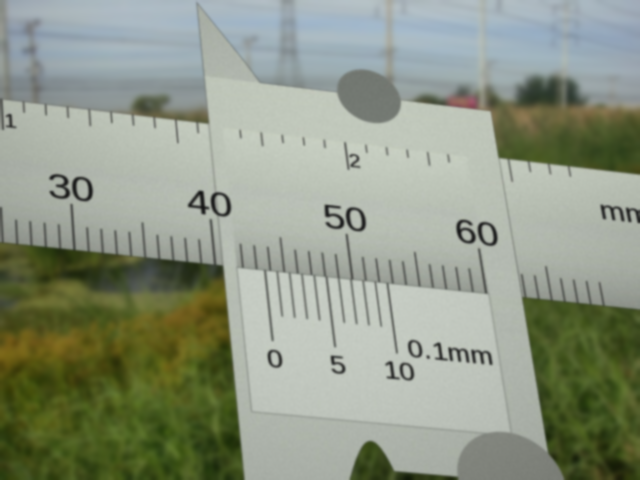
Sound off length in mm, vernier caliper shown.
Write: 43.6 mm
